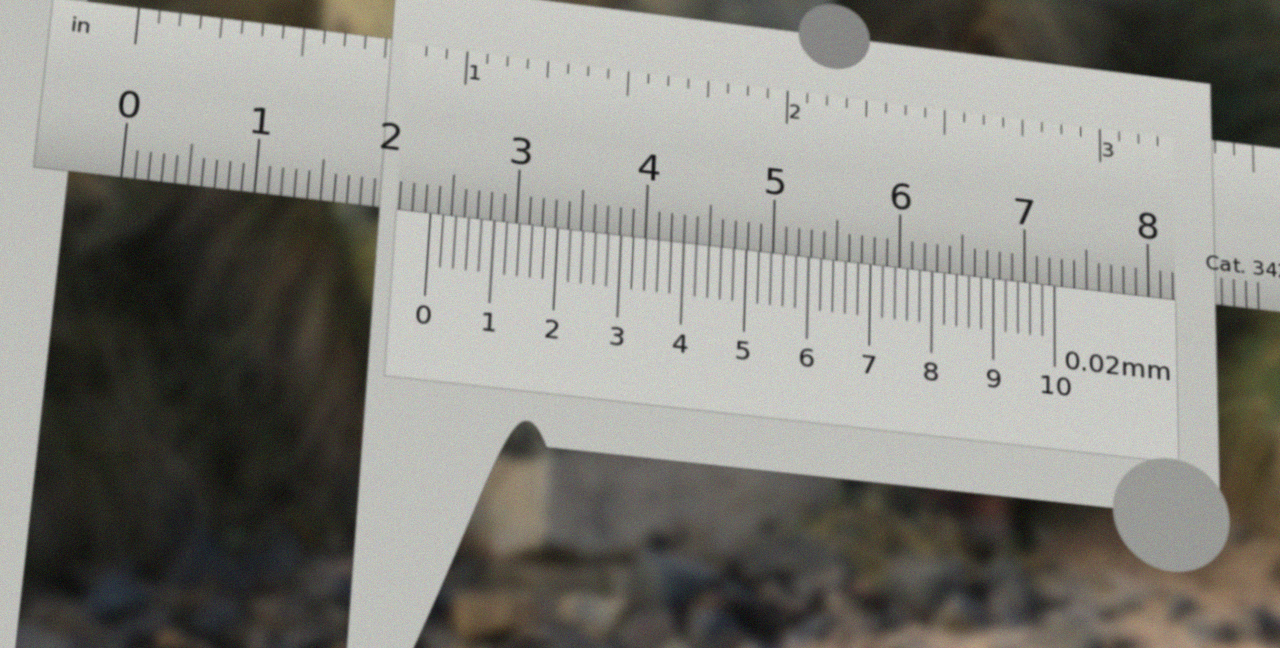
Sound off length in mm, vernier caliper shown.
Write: 23.4 mm
